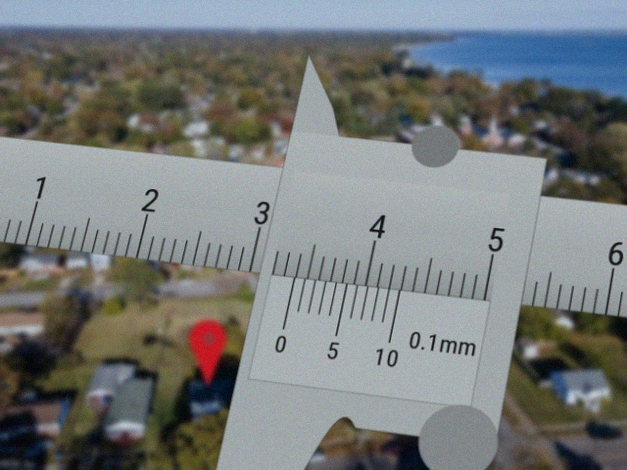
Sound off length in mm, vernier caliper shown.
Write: 33.9 mm
